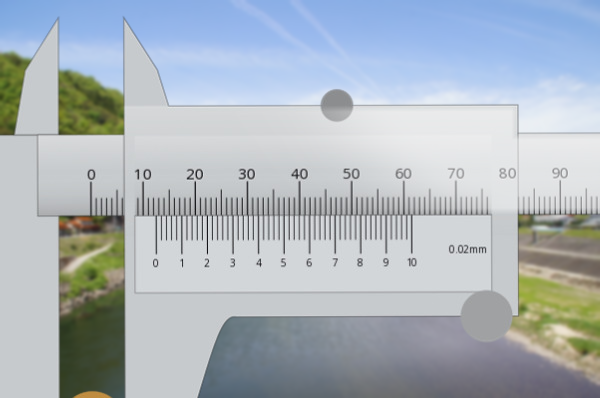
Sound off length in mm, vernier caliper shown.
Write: 12.5 mm
